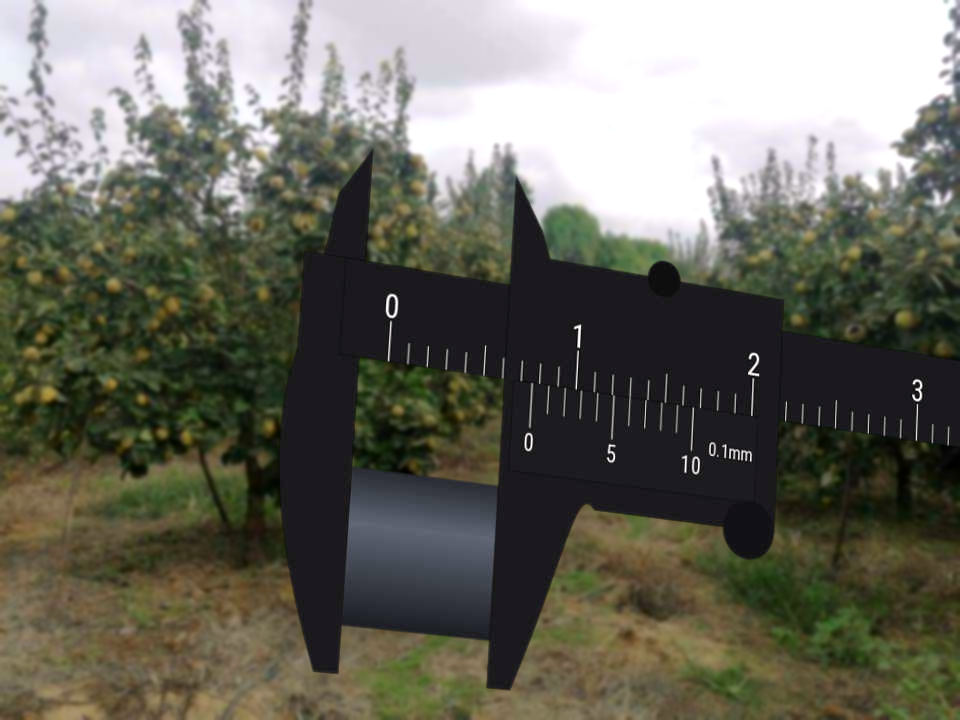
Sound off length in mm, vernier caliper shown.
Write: 7.6 mm
